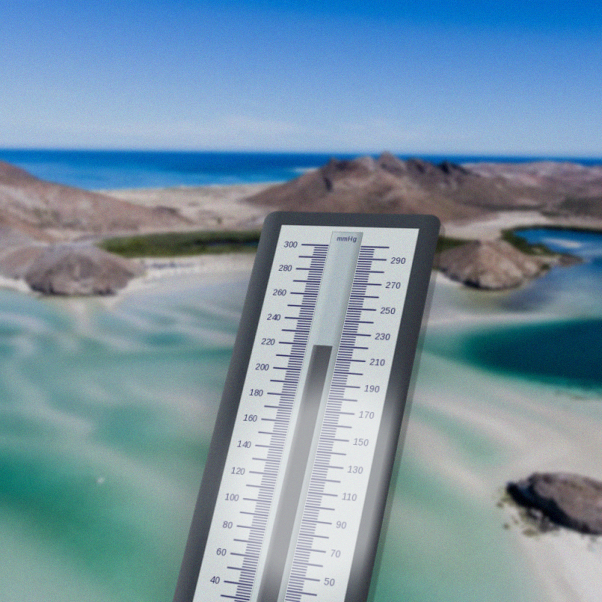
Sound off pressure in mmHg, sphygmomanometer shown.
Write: 220 mmHg
